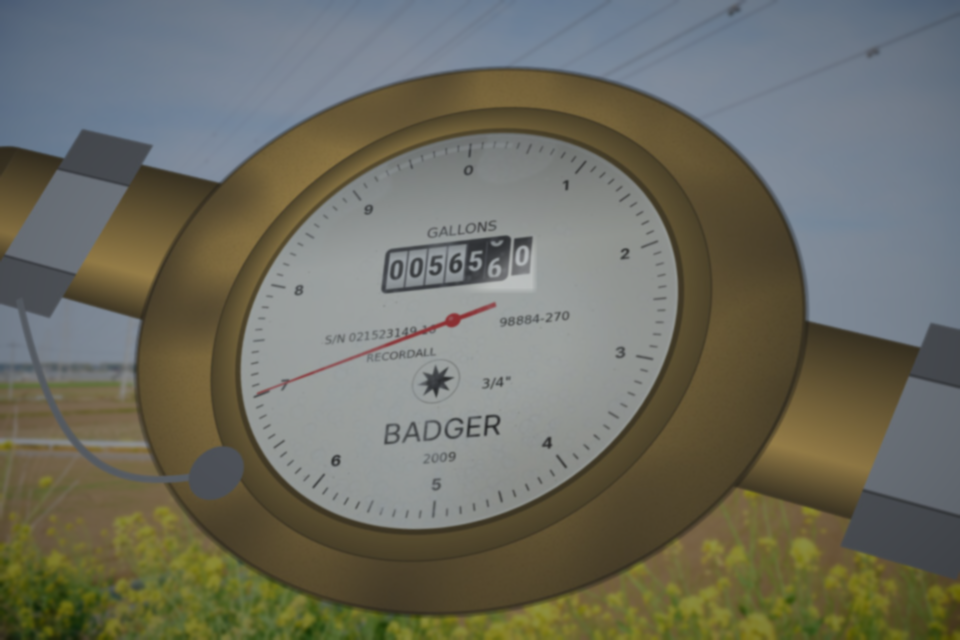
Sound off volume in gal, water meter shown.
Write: 56557.0 gal
